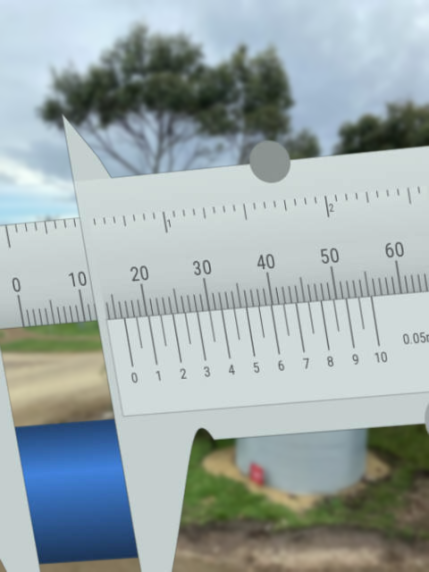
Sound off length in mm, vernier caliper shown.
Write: 16.4 mm
